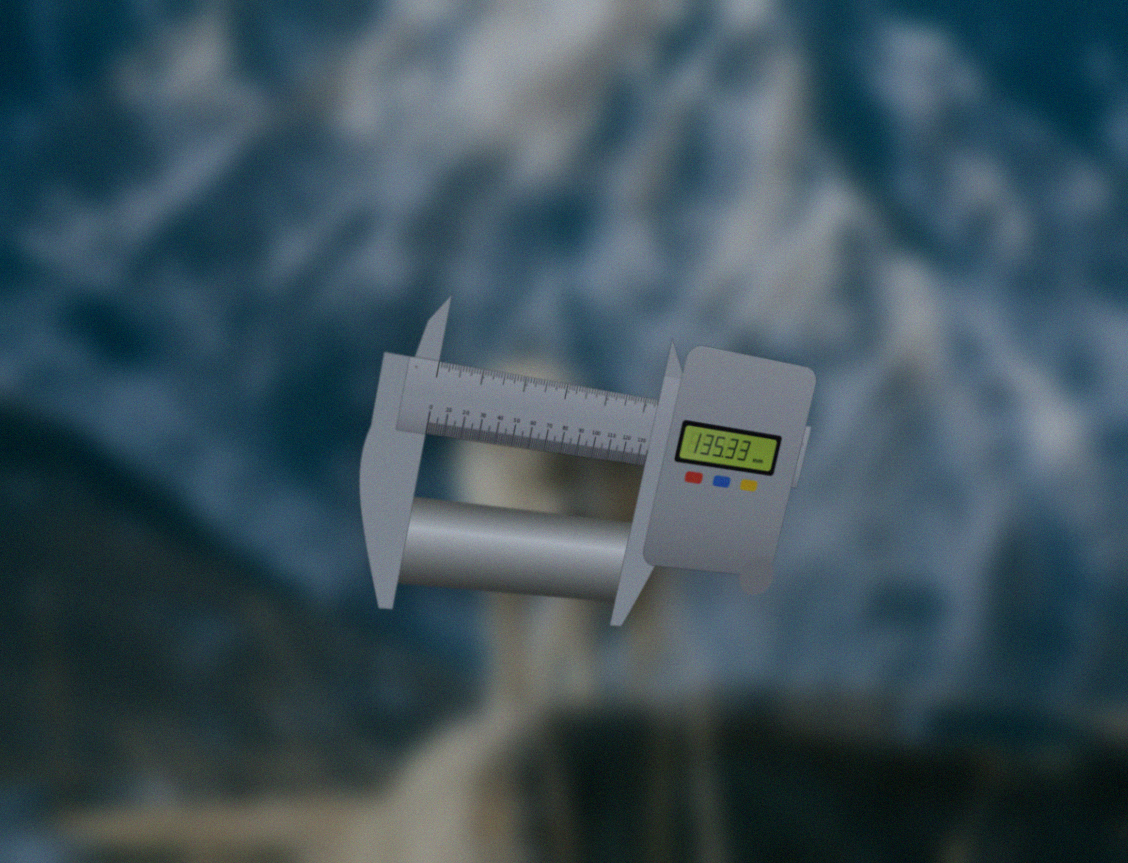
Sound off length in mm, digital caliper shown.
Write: 135.33 mm
